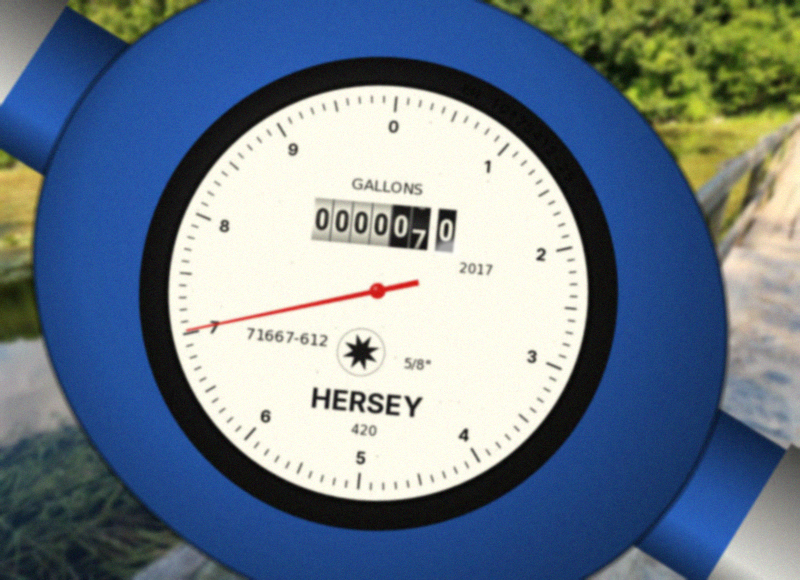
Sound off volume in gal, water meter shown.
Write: 67.0 gal
